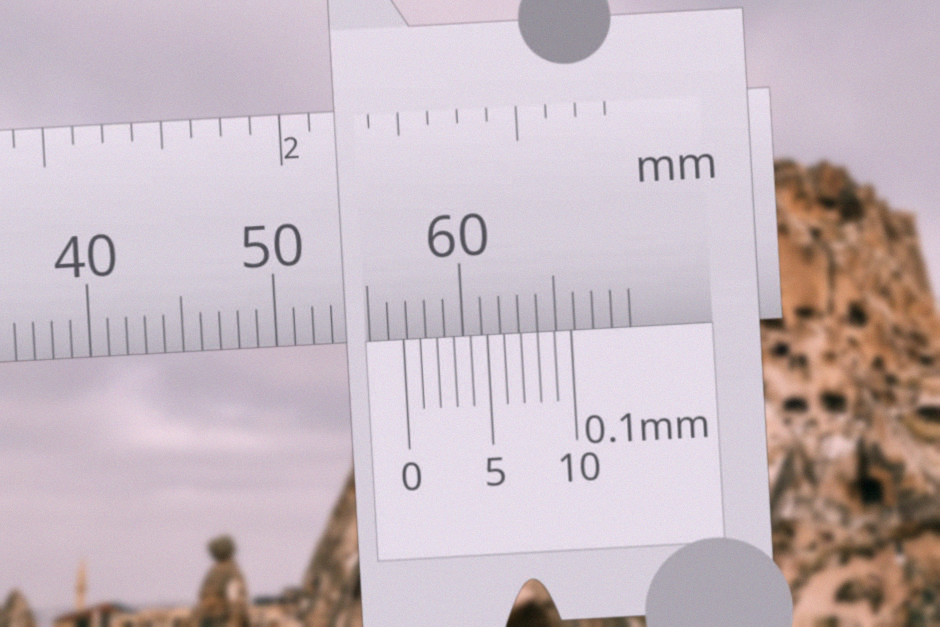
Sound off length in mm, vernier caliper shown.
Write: 56.8 mm
